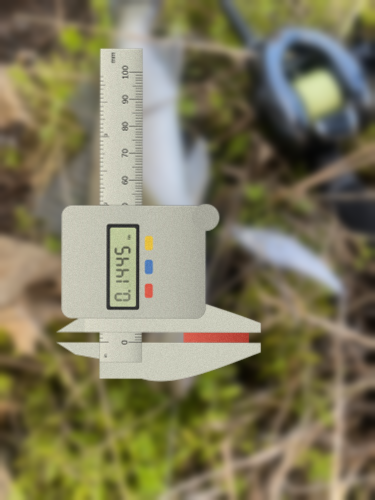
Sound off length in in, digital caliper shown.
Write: 0.1445 in
